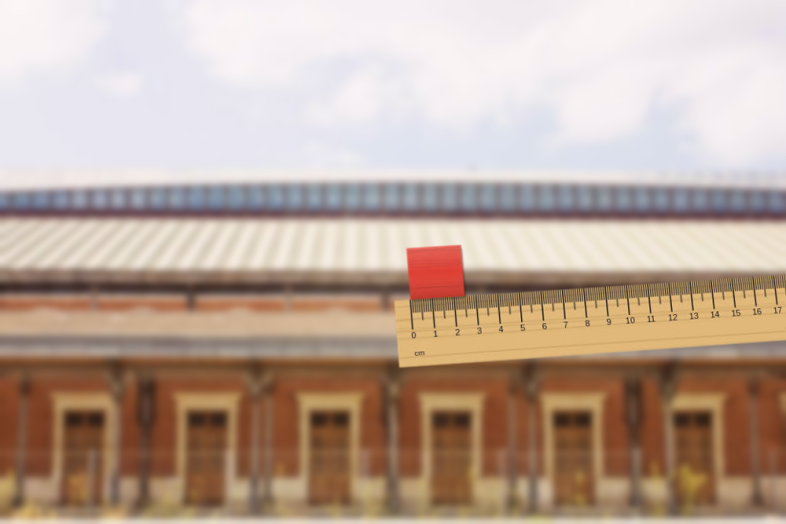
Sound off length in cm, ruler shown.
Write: 2.5 cm
